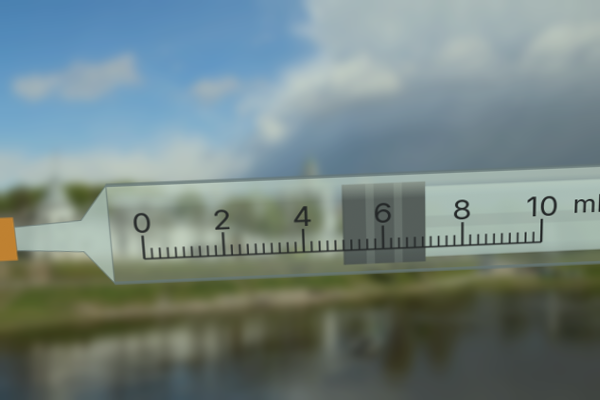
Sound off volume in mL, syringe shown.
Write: 5 mL
